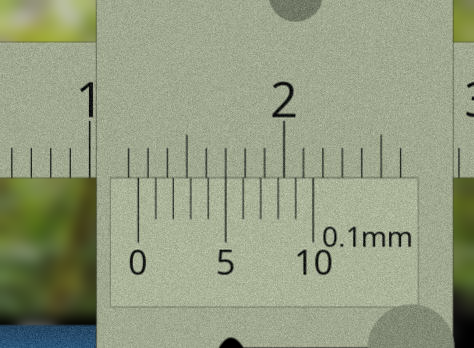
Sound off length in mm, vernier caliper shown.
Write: 12.5 mm
